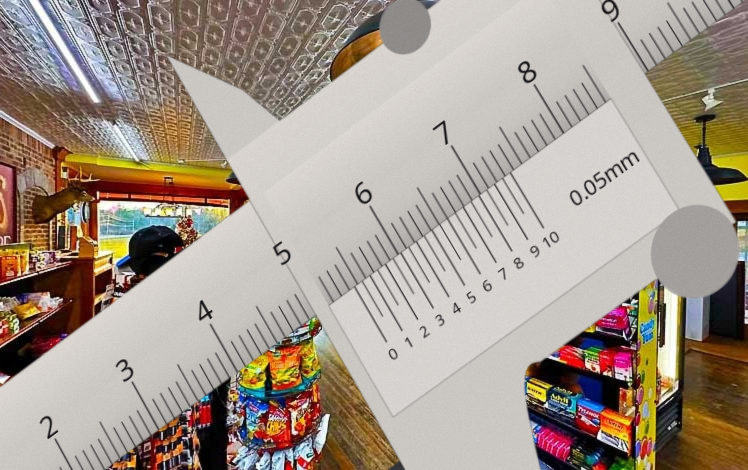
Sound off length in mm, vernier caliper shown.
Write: 54.6 mm
